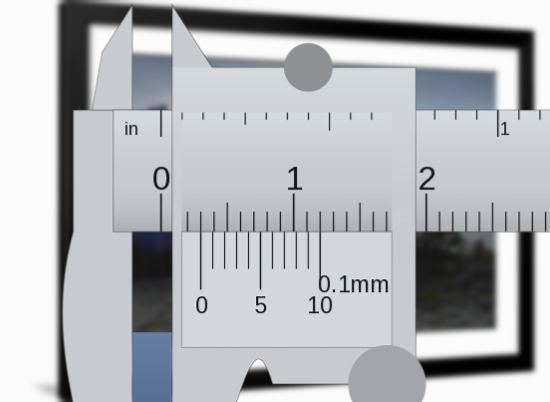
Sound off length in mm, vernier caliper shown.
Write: 3.0 mm
